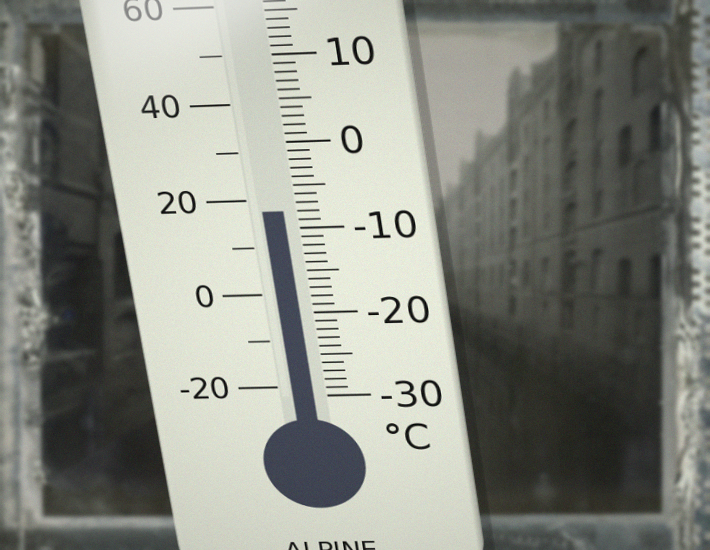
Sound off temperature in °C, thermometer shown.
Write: -8 °C
